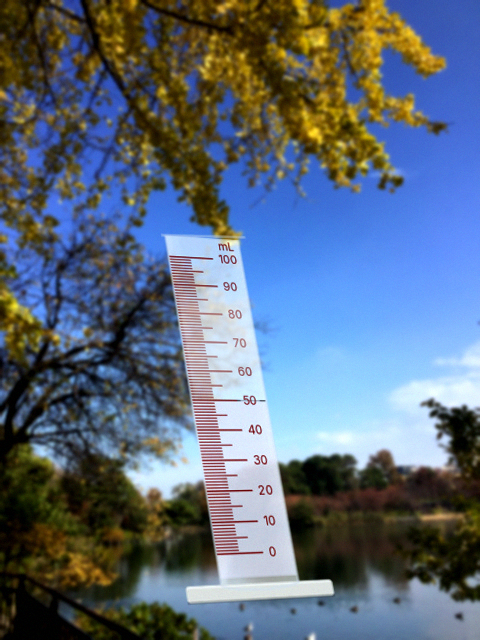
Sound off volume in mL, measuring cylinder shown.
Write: 50 mL
